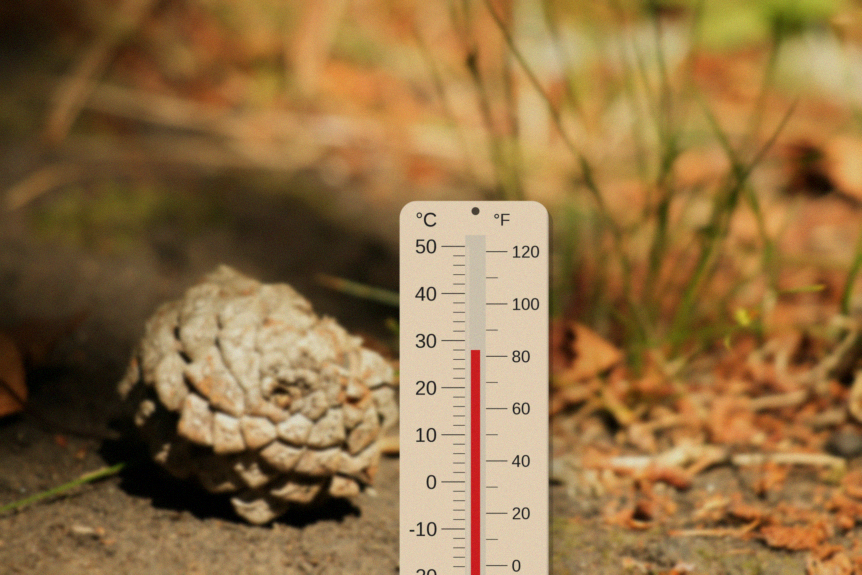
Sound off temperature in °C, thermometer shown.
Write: 28 °C
